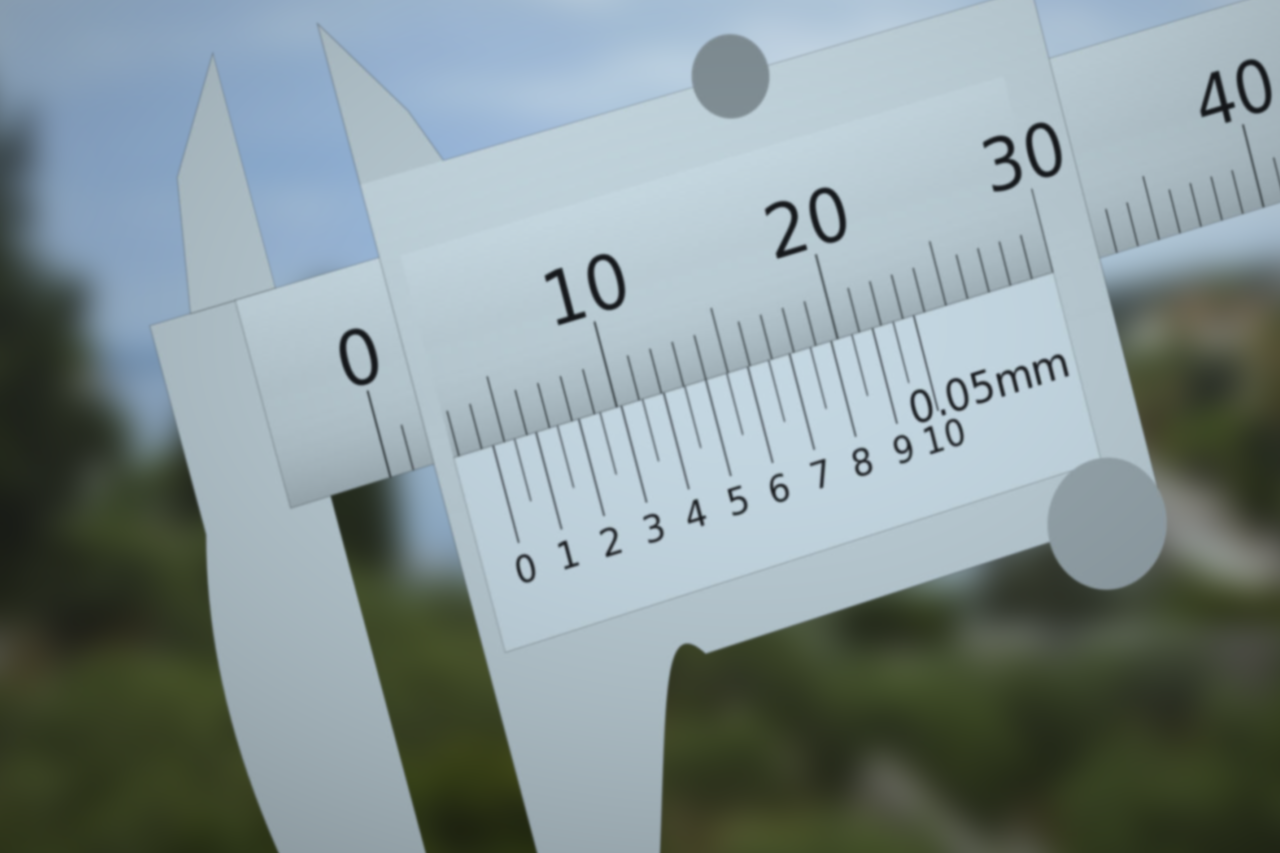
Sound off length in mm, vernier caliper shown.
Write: 4.5 mm
